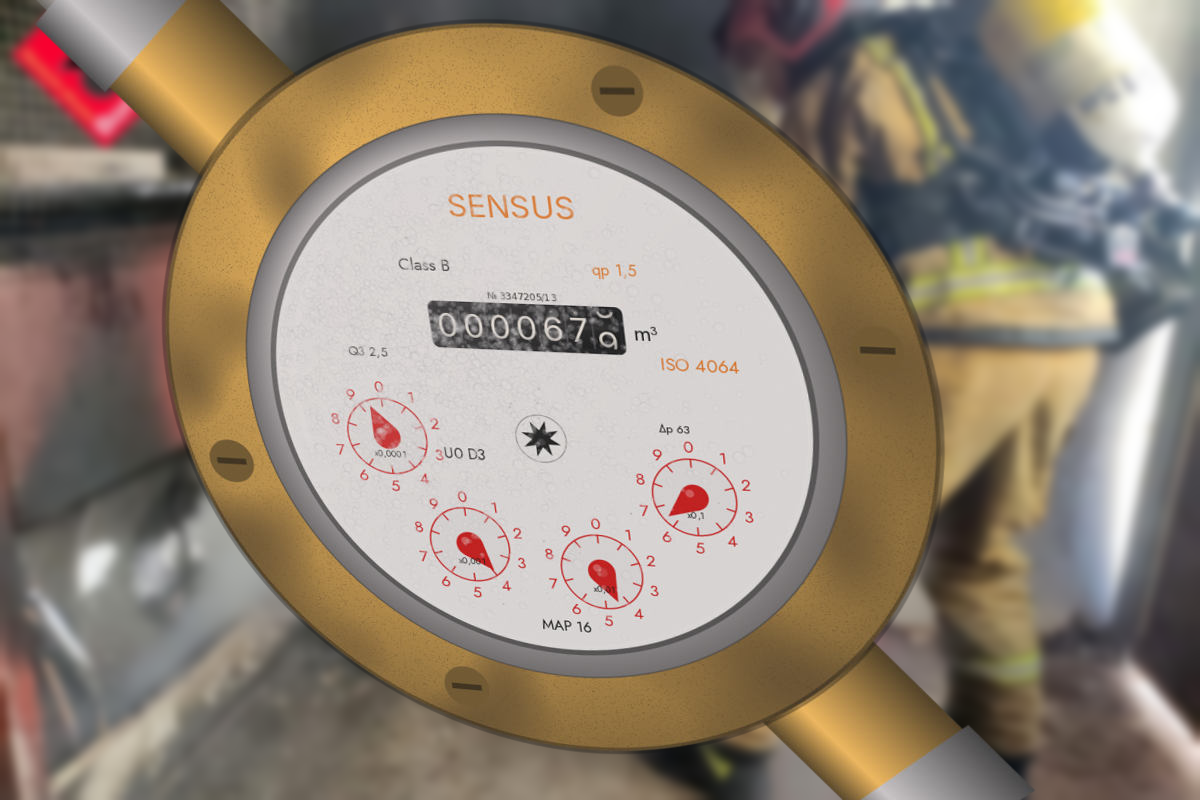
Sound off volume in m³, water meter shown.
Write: 678.6439 m³
